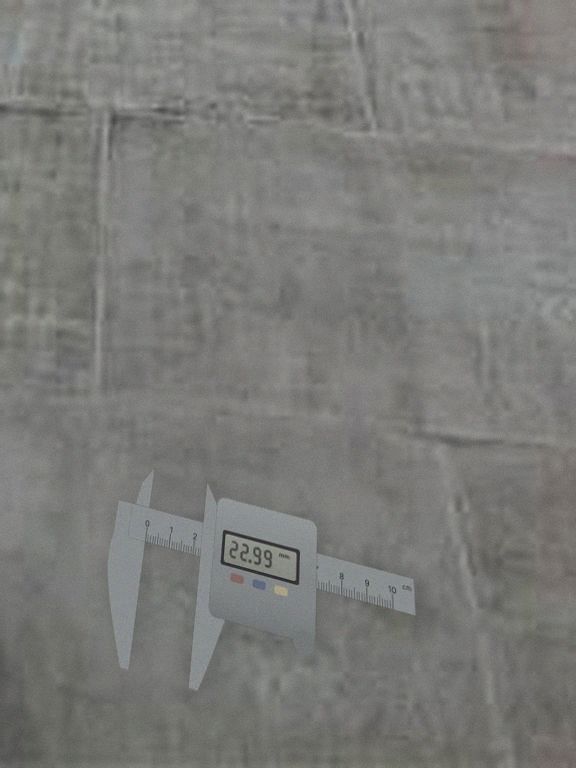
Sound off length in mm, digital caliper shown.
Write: 22.99 mm
